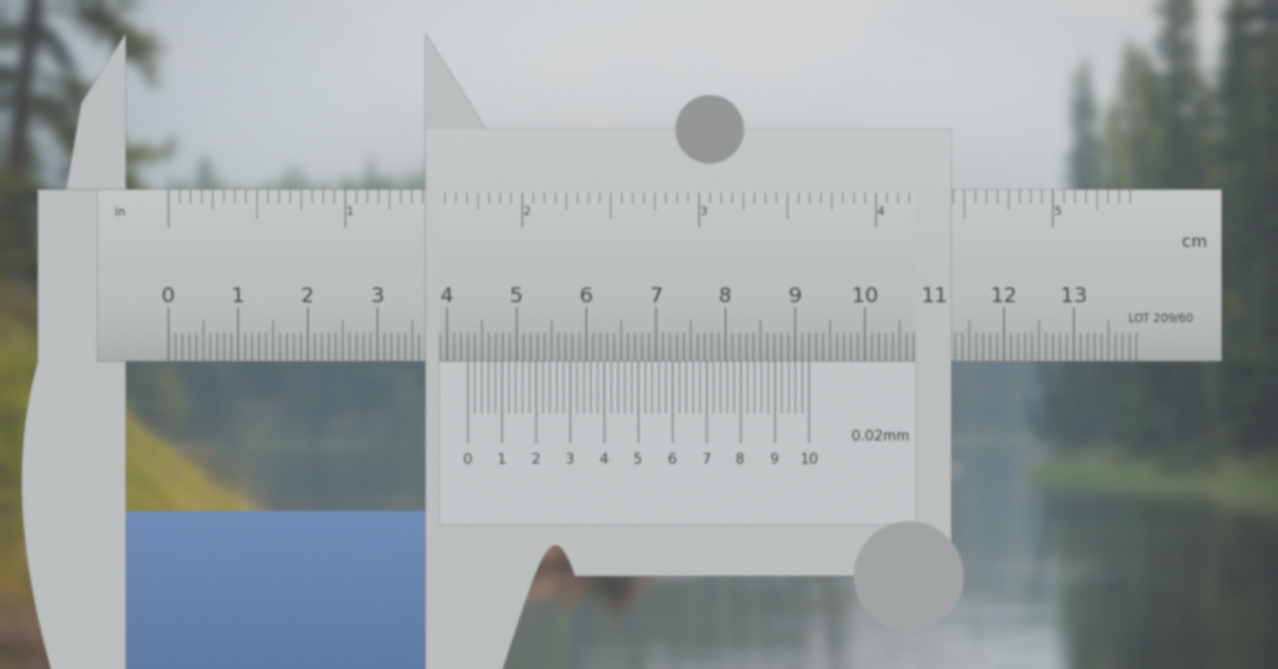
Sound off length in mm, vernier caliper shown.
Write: 43.0 mm
